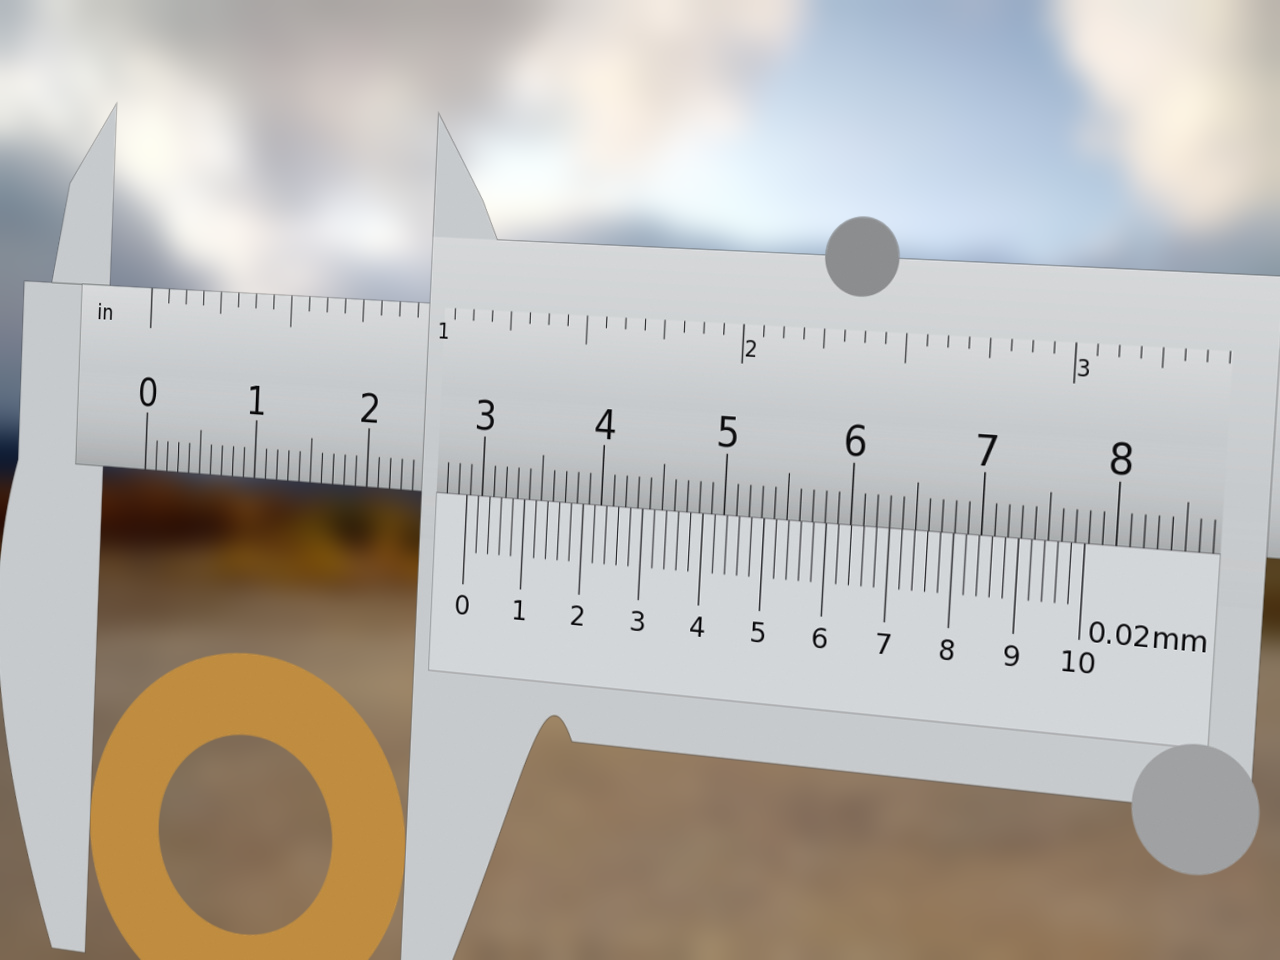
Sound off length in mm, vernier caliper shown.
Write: 28.7 mm
